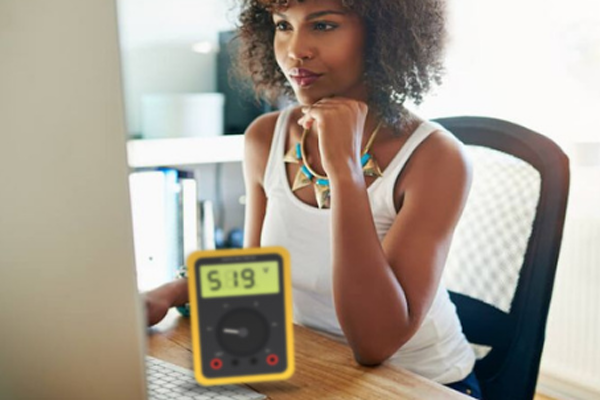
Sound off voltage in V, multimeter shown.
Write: 519 V
